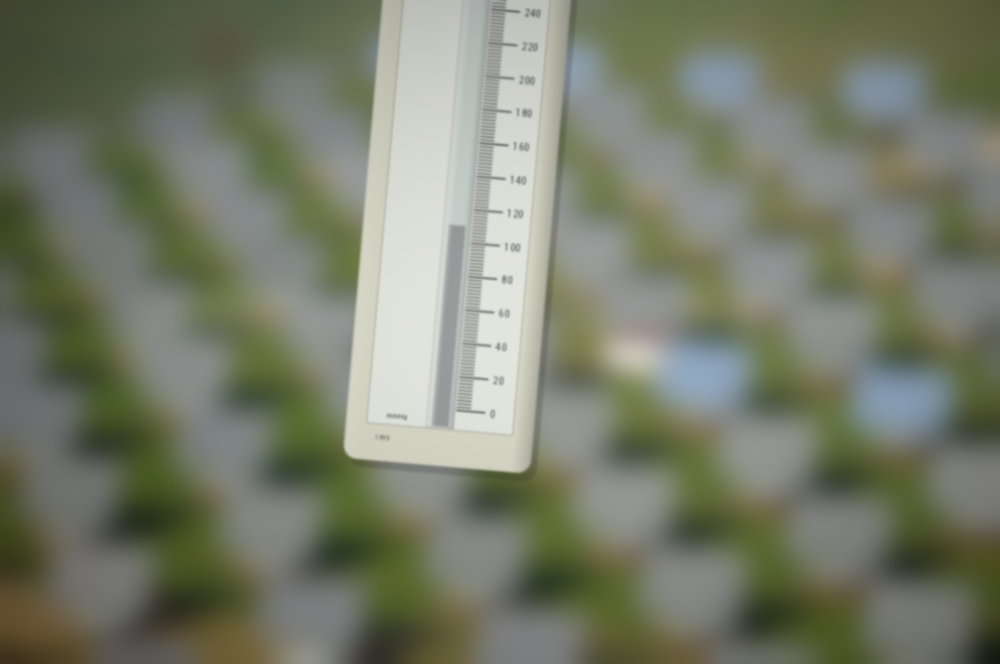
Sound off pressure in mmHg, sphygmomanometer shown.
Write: 110 mmHg
